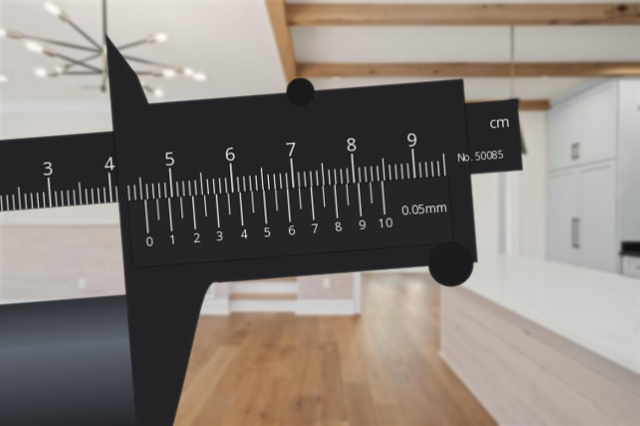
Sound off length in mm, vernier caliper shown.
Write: 45.6 mm
